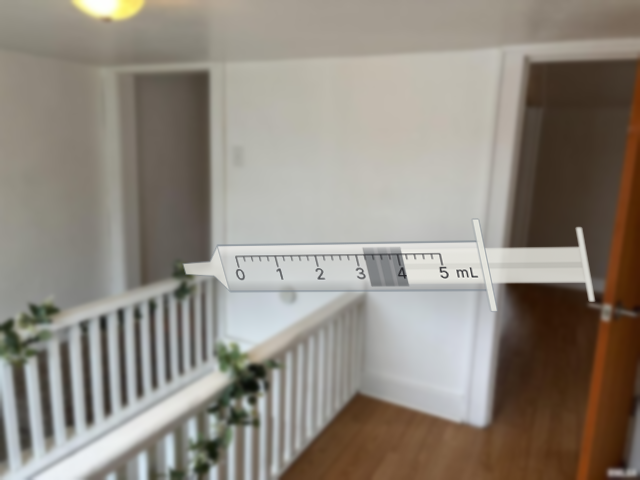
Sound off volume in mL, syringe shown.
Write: 3.2 mL
